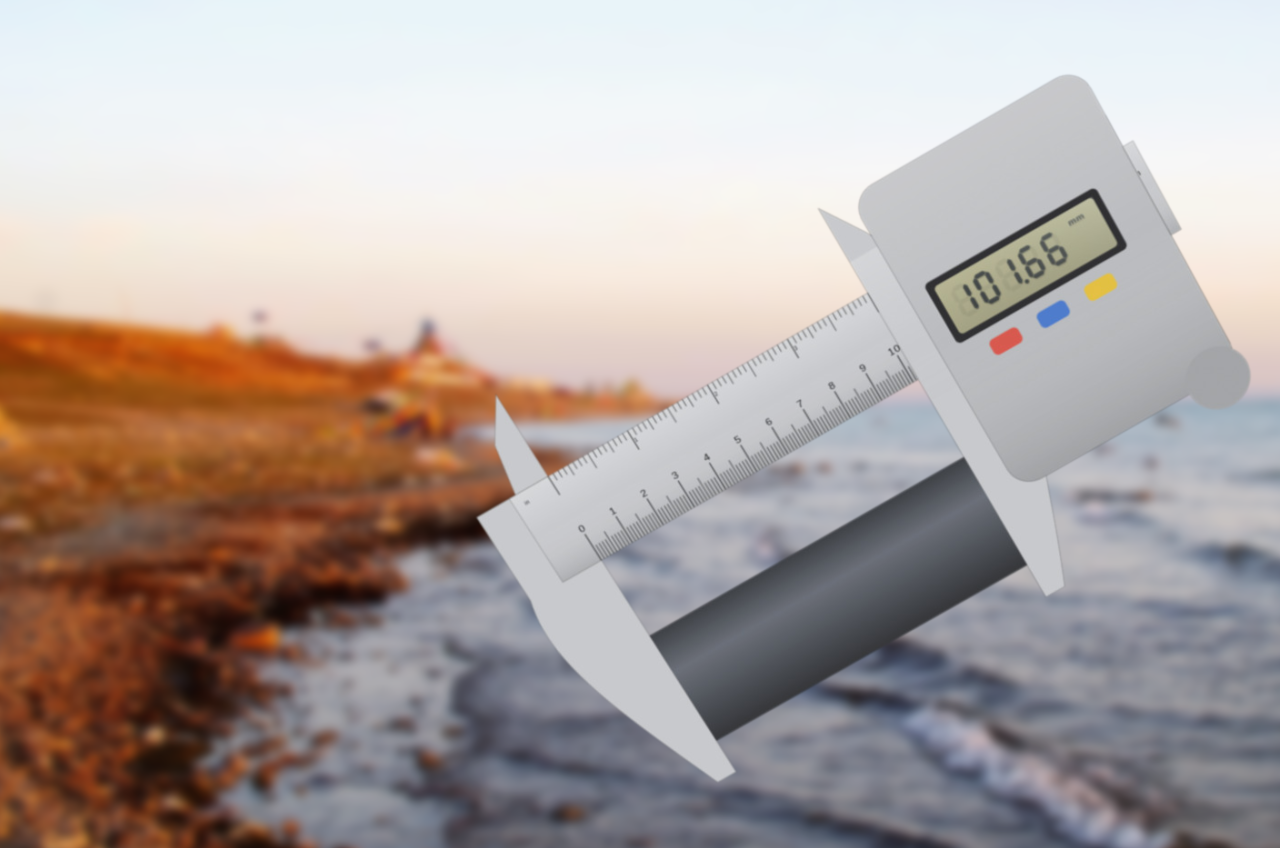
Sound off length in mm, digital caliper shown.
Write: 101.66 mm
